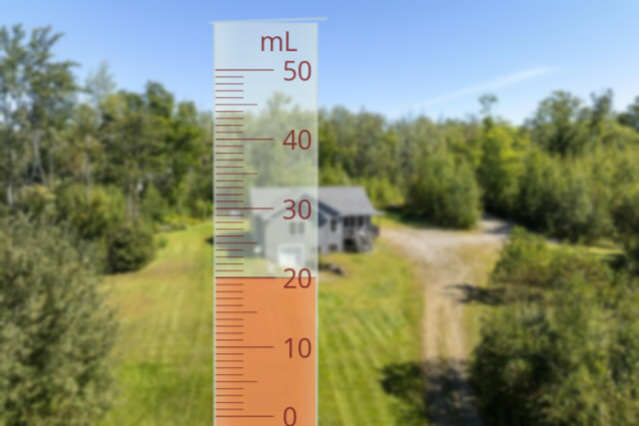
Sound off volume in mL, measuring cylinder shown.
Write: 20 mL
